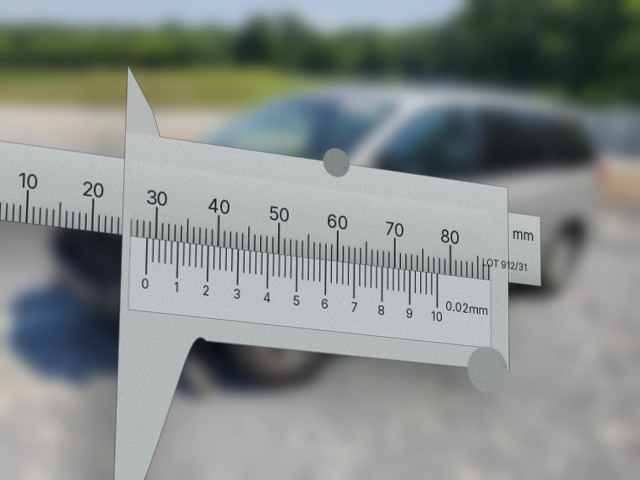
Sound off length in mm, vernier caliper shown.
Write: 28.6 mm
